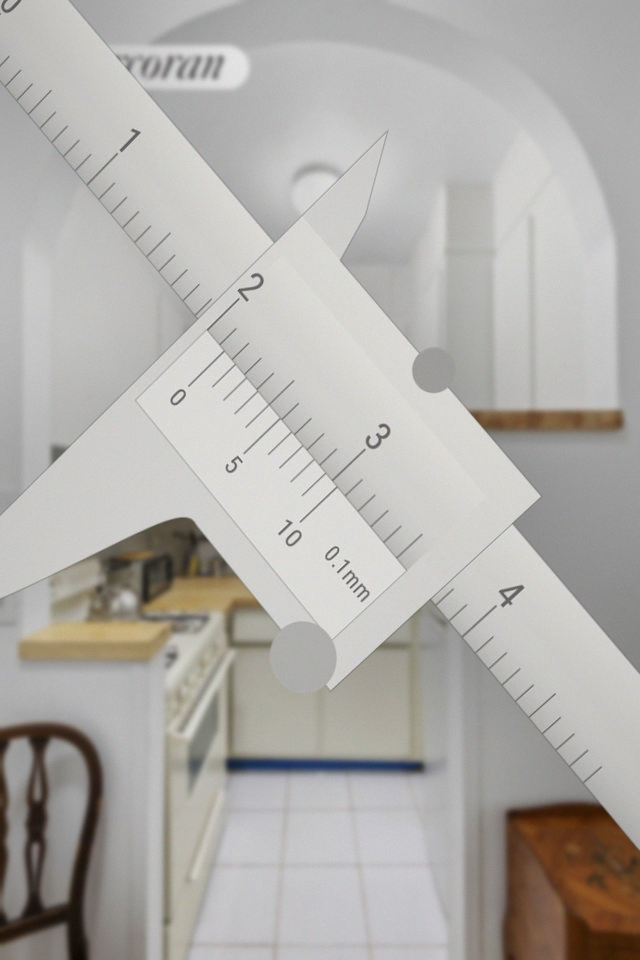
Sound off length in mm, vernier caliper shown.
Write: 21.4 mm
